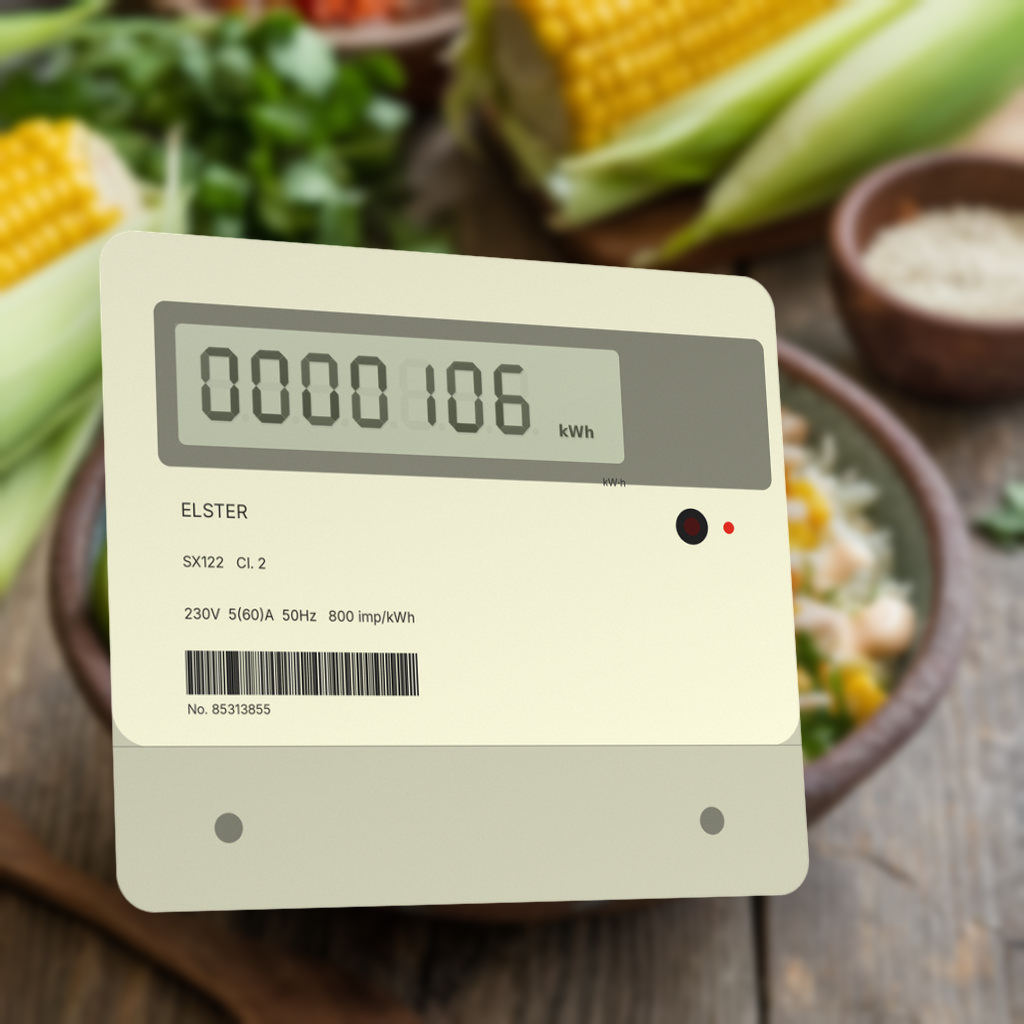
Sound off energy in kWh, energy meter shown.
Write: 106 kWh
